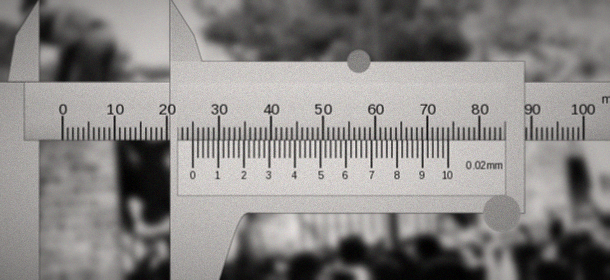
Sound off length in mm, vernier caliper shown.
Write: 25.0 mm
